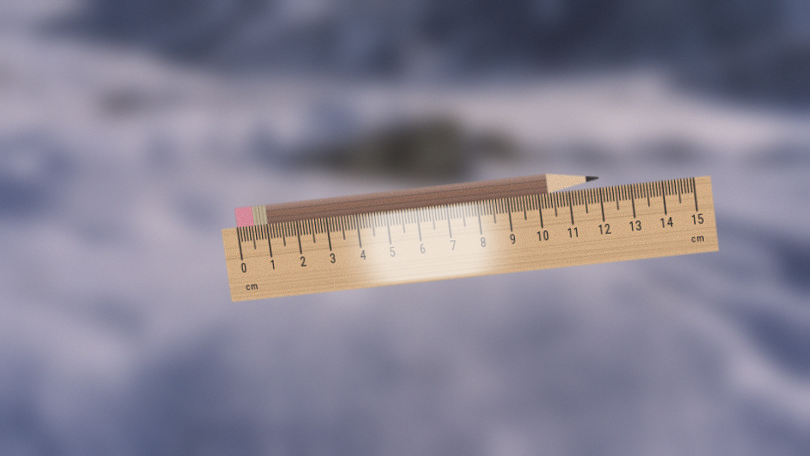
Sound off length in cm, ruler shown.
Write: 12 cm
